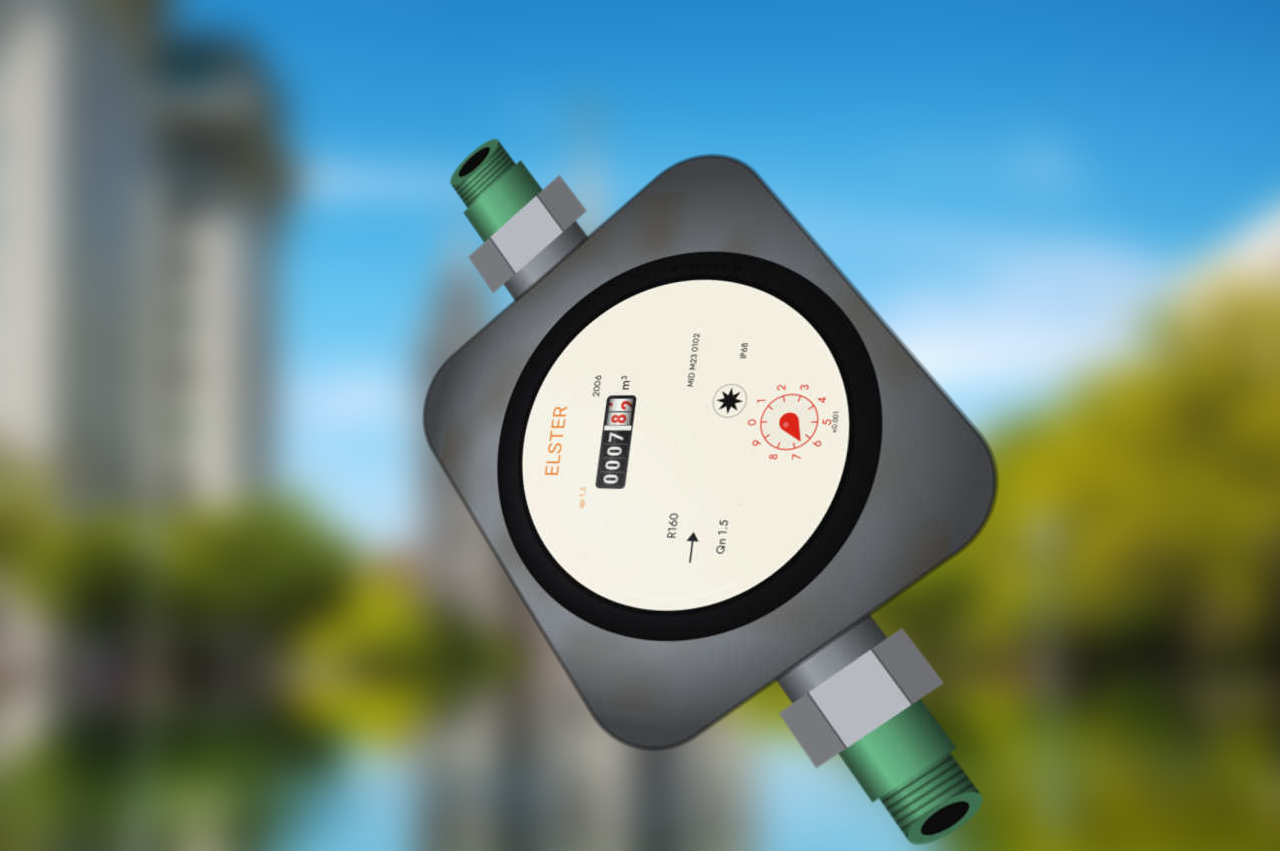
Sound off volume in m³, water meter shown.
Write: 7.816 m³
